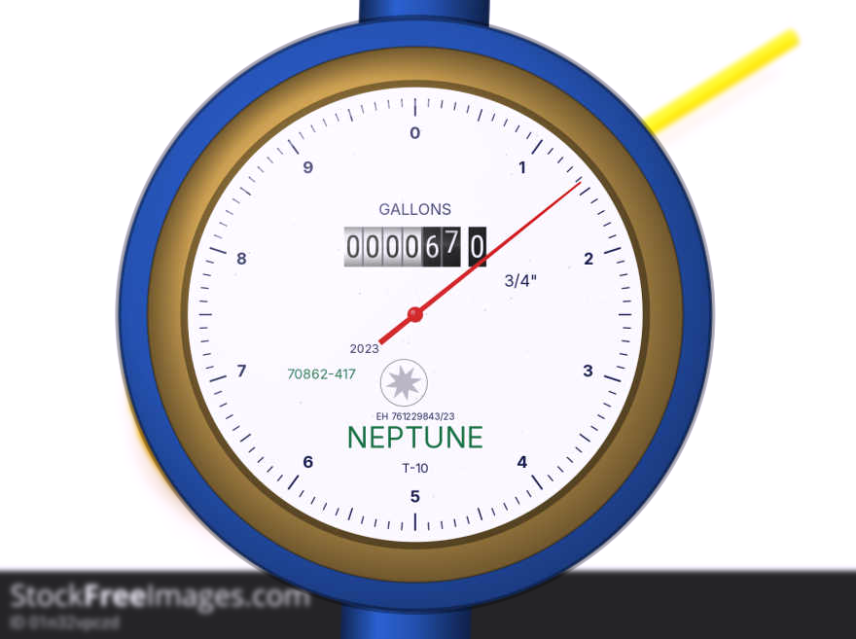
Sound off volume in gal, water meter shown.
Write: 671.4 gal
